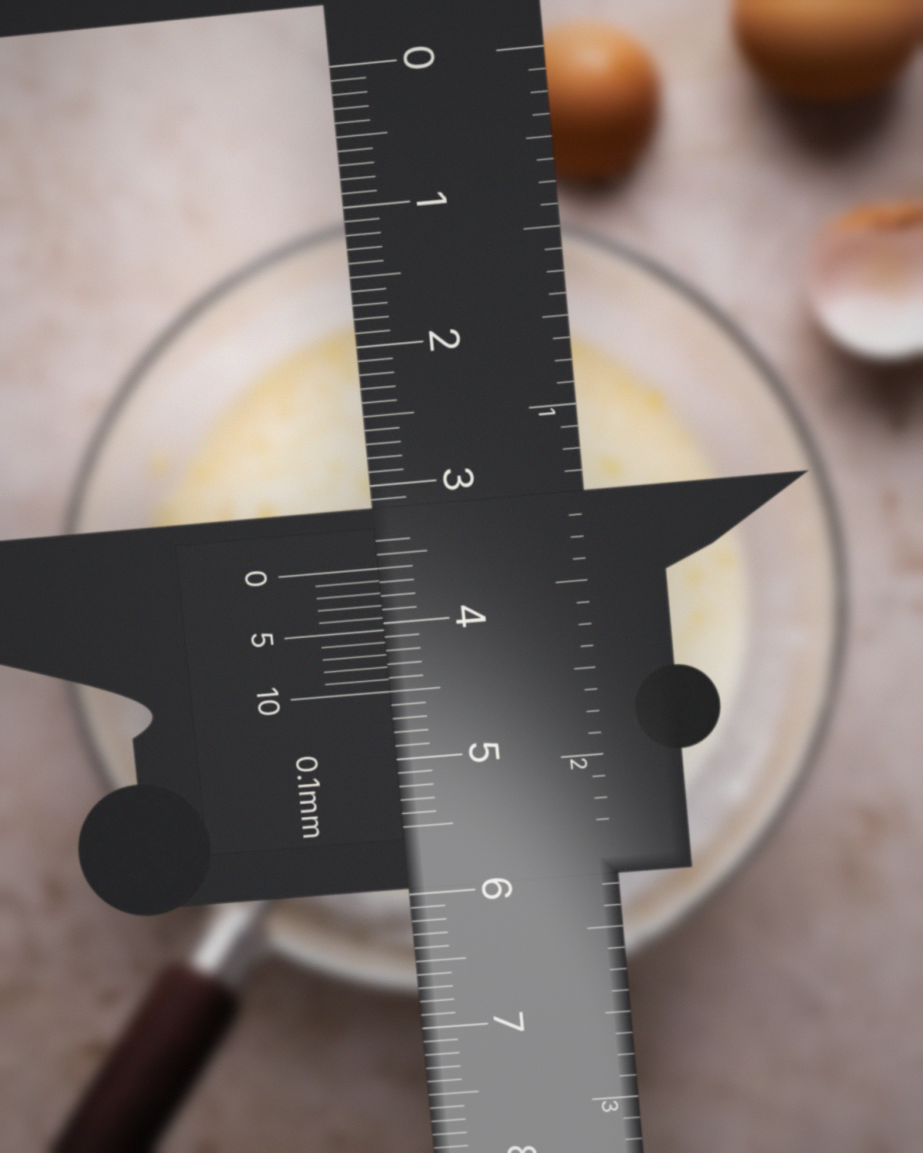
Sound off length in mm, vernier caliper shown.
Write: 36.0 mm
